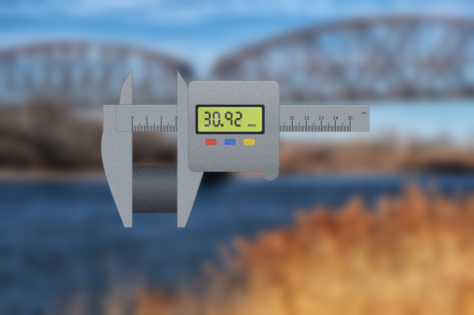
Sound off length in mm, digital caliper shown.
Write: 30.92 mm
